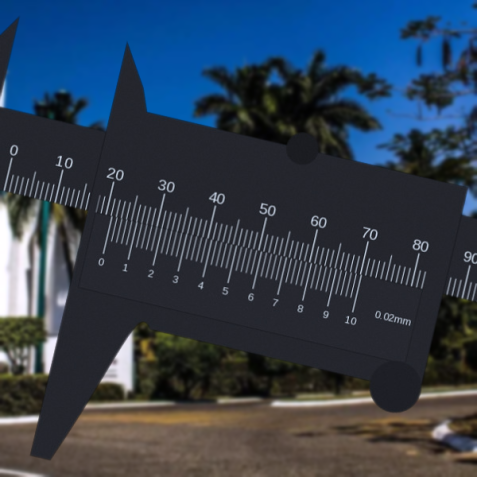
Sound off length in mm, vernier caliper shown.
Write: 21.2 mm
